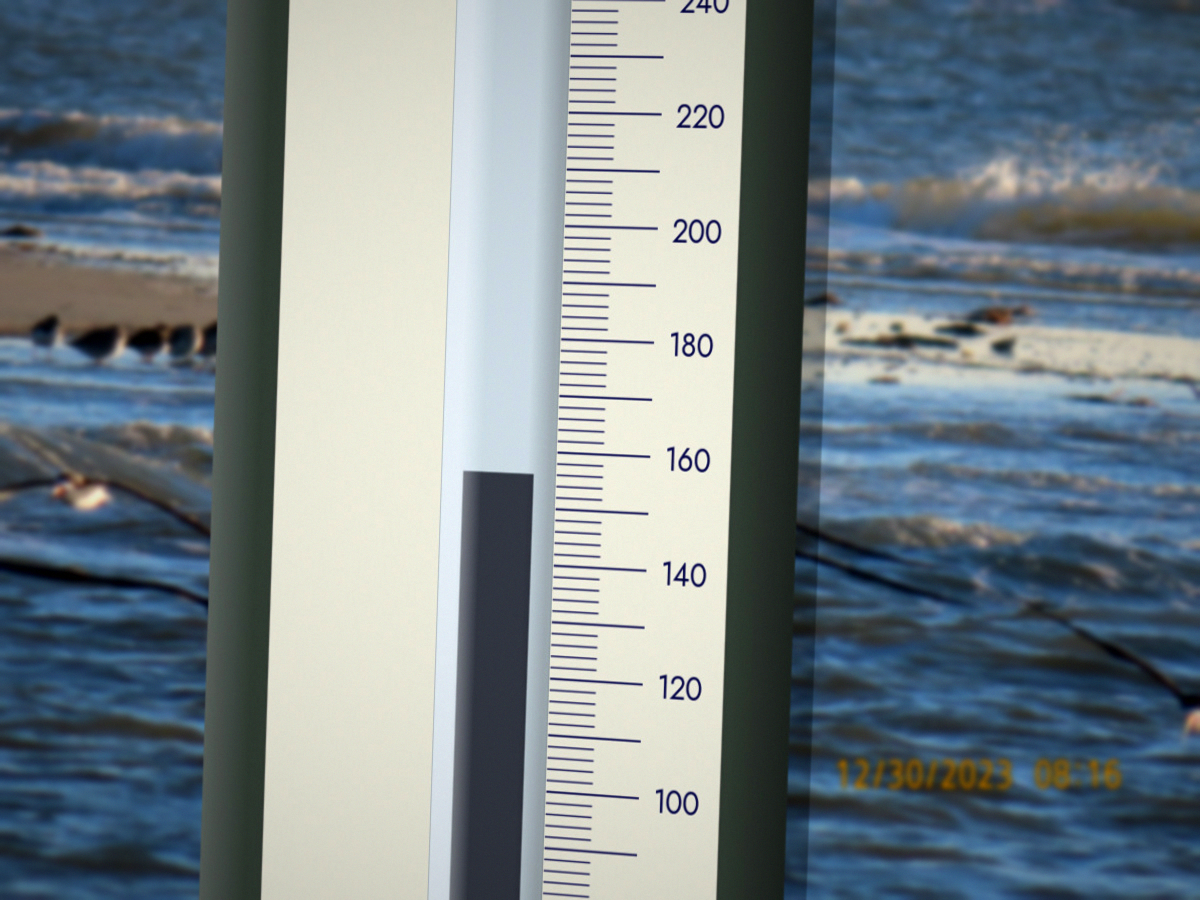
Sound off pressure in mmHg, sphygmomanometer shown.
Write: 156 mmHg
